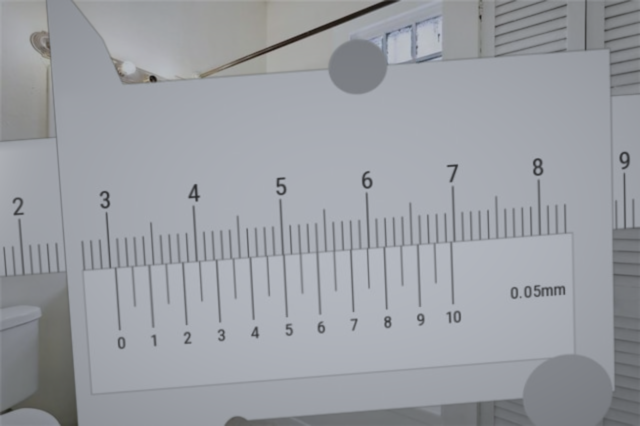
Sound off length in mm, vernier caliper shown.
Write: 30.6 mm
